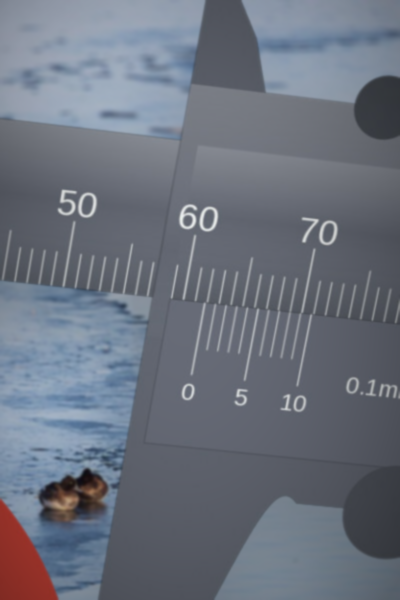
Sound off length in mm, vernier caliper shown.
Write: 61.8 mm
